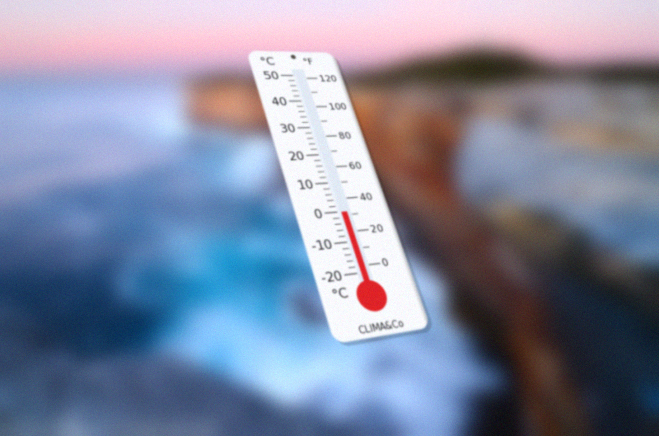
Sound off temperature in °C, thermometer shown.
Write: 0 °C
